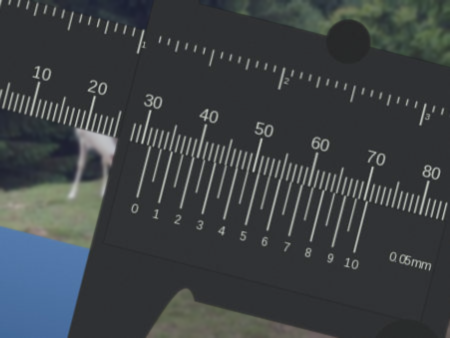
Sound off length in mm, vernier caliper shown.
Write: 31.5 mm
